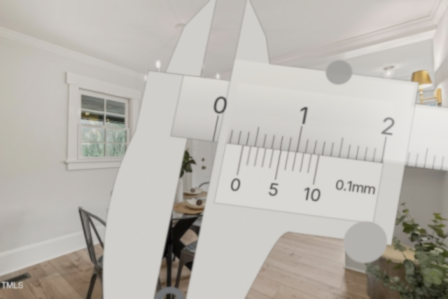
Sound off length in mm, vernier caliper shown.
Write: 3.6 mm
